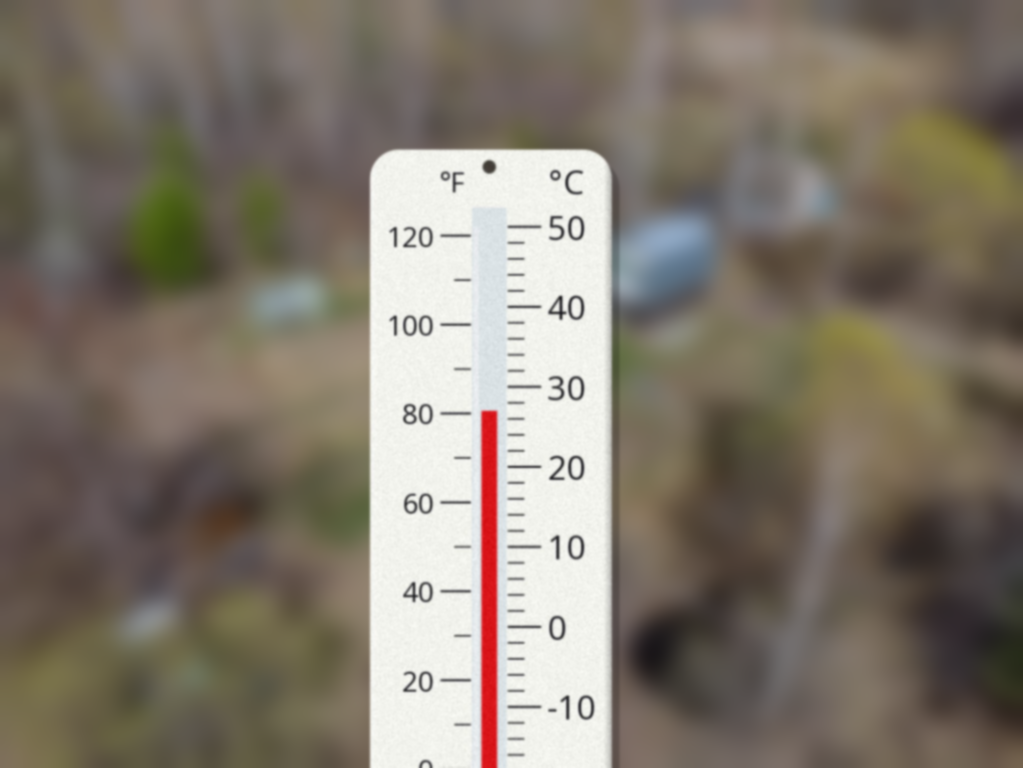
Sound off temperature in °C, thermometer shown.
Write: 27 °C
